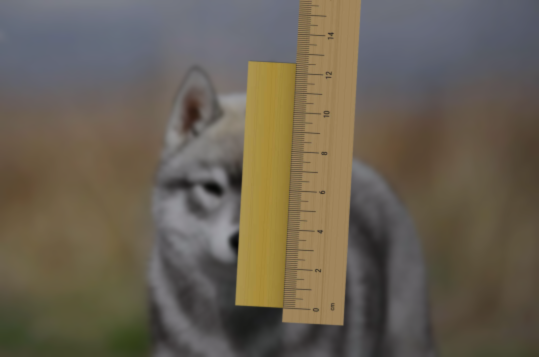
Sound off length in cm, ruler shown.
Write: 12.5 cm
